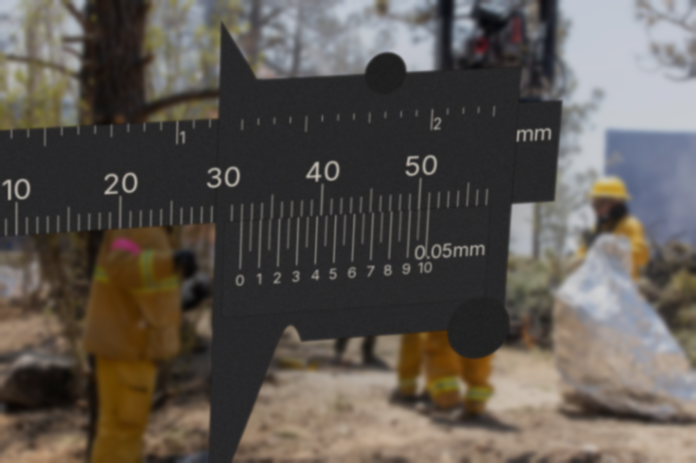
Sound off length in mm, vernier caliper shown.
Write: 32.0 mm
